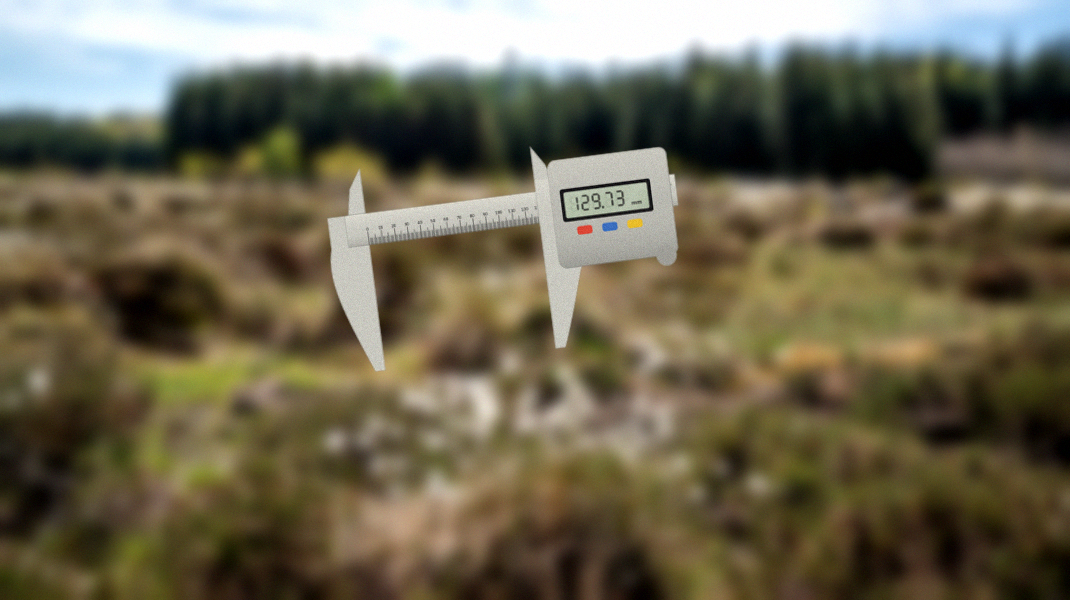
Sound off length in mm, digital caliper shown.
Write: 129.73 mm
